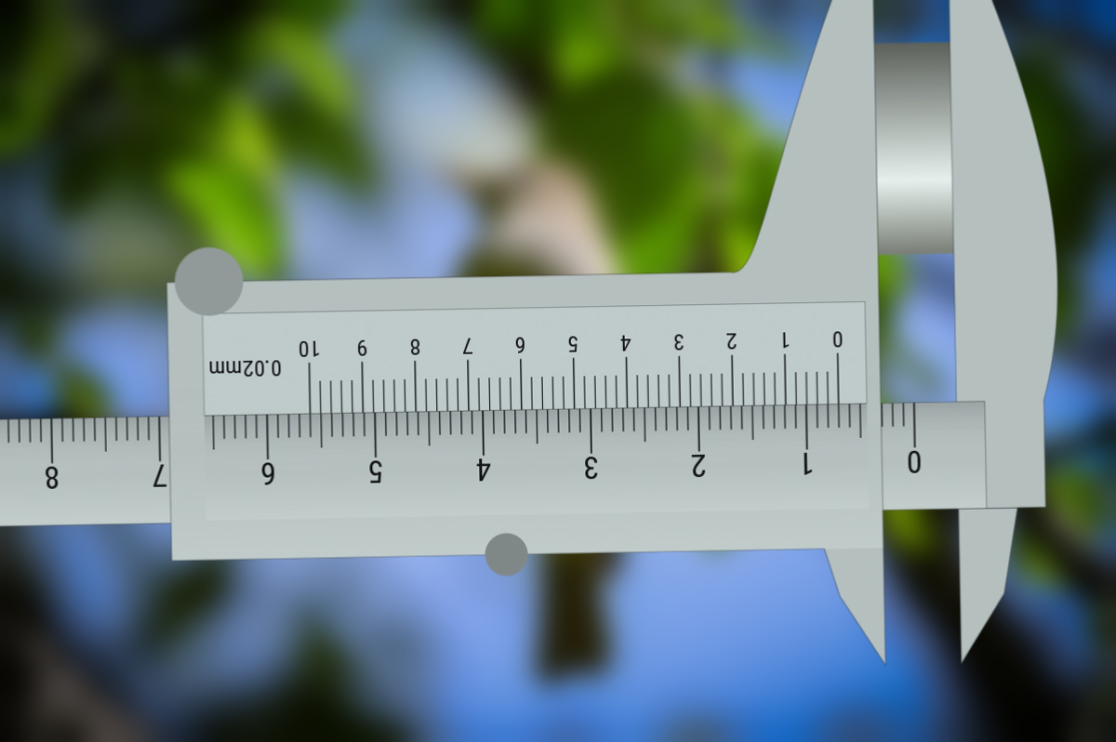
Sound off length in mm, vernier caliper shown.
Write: 7.0 mm
